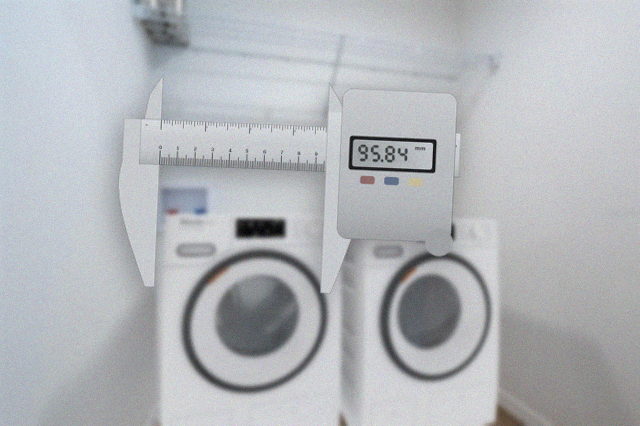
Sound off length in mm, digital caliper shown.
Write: 95.84 mm
